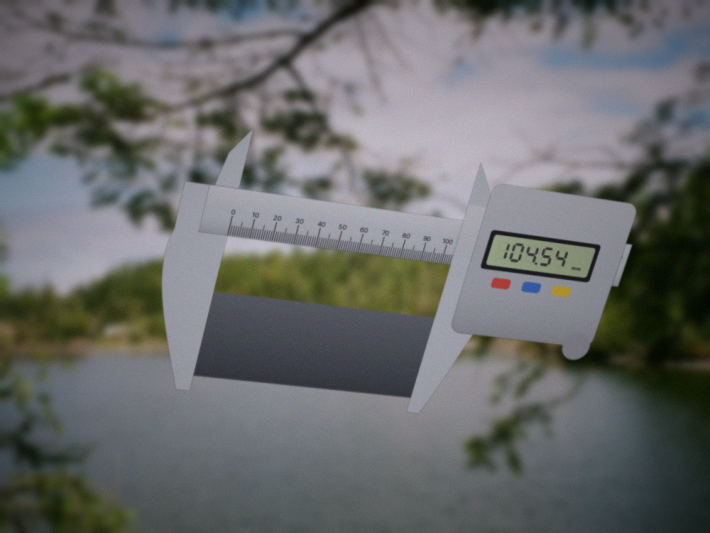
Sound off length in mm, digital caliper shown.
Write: 104.54 mm
